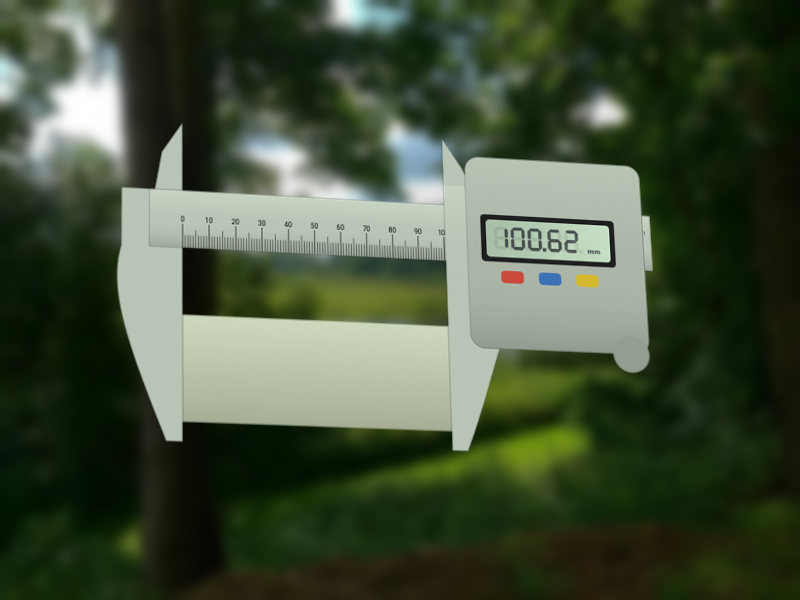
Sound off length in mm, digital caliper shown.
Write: 100.62 mm
